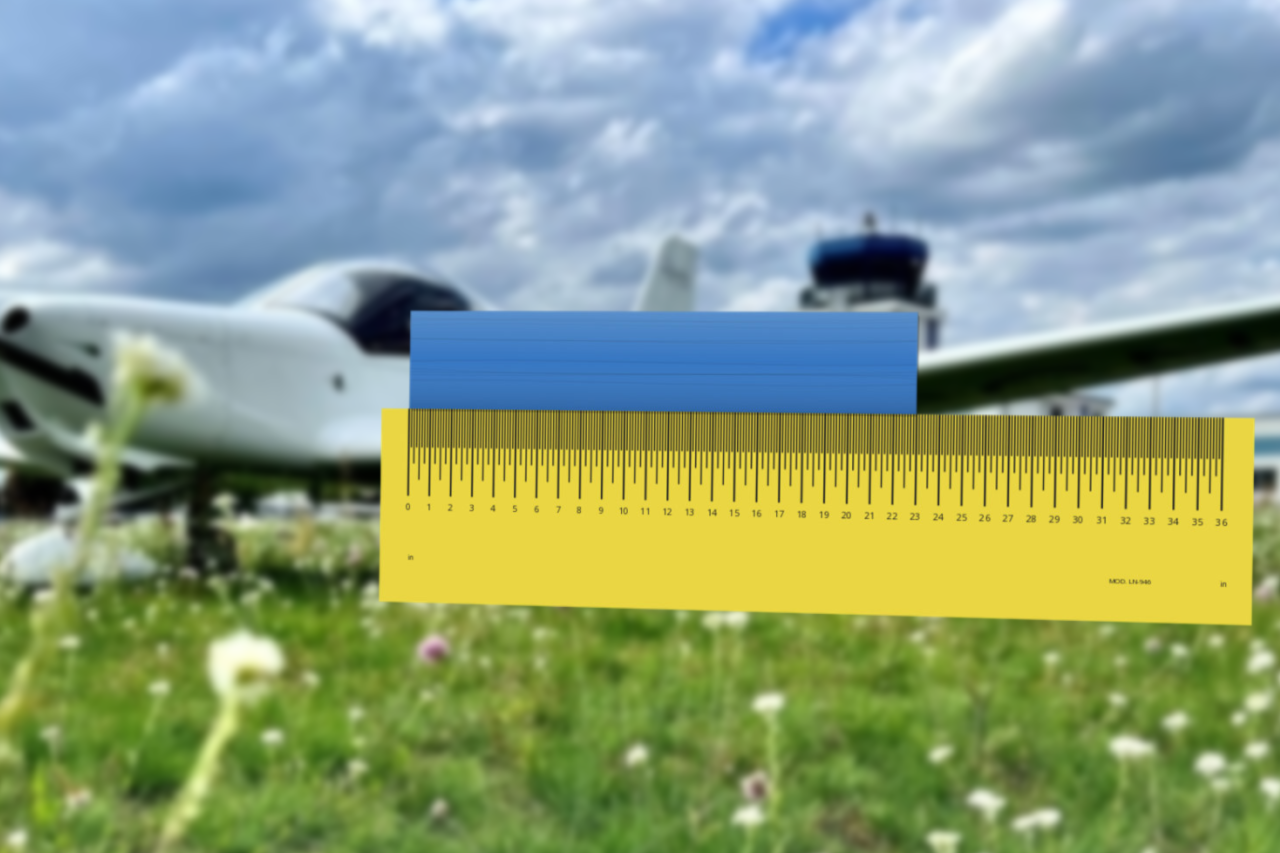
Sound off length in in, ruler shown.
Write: 23 in
